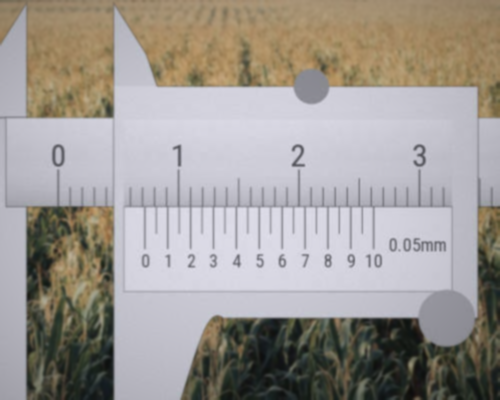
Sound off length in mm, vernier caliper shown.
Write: 7.2 mm
